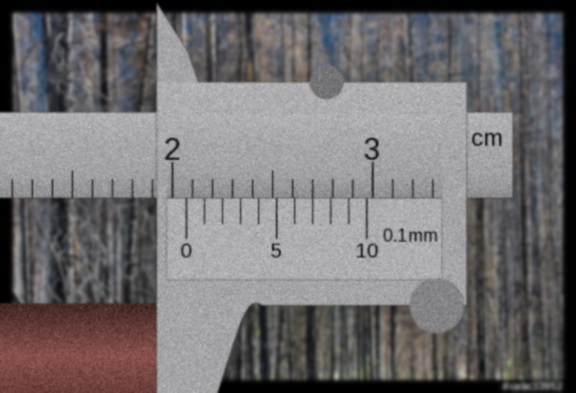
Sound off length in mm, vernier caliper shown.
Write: 20.7 mm
